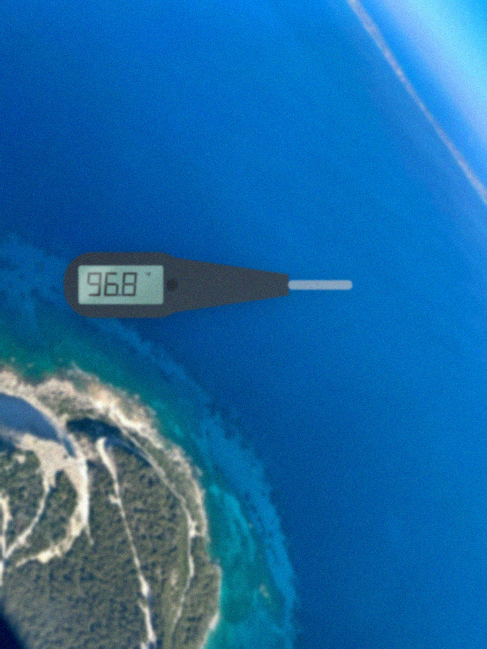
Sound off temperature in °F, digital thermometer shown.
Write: 96.8 °F
